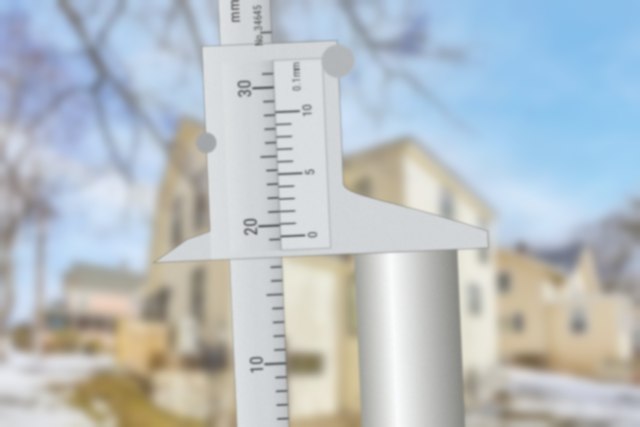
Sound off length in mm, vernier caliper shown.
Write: 19.2 mm
